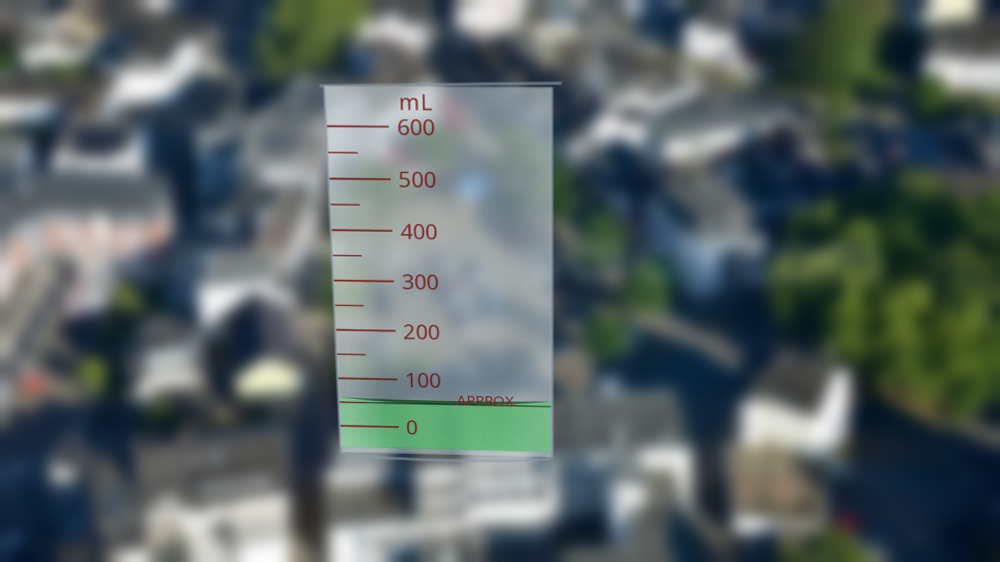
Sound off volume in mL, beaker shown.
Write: 50 mL
